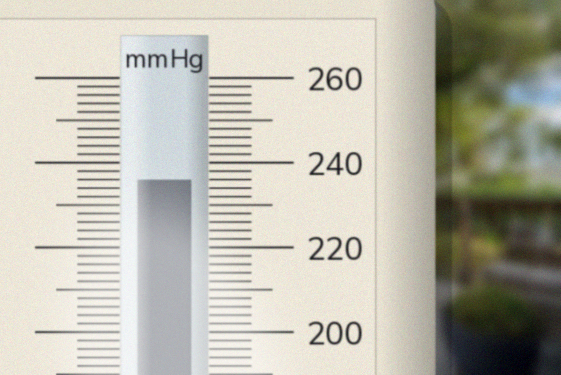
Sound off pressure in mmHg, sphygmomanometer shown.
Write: 236 mmHg
